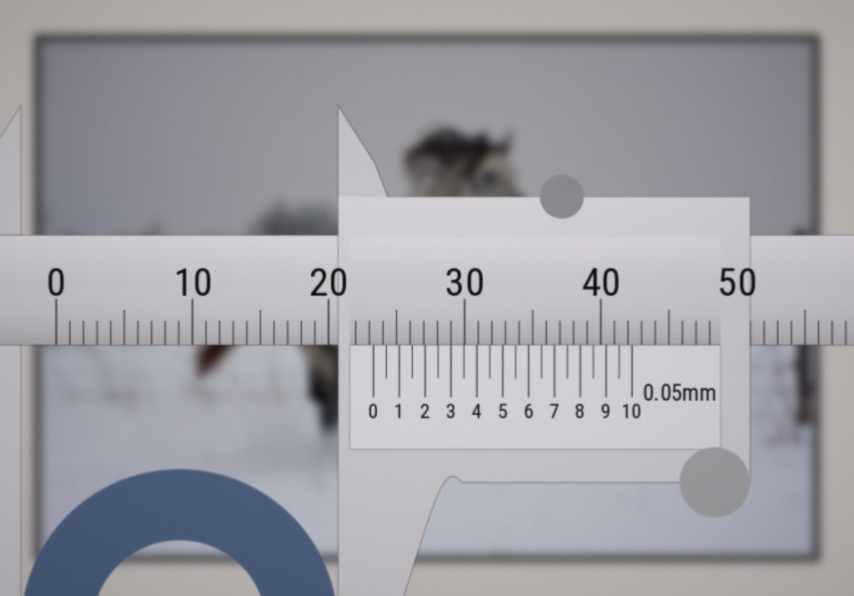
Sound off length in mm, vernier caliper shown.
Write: 23.3 mm
